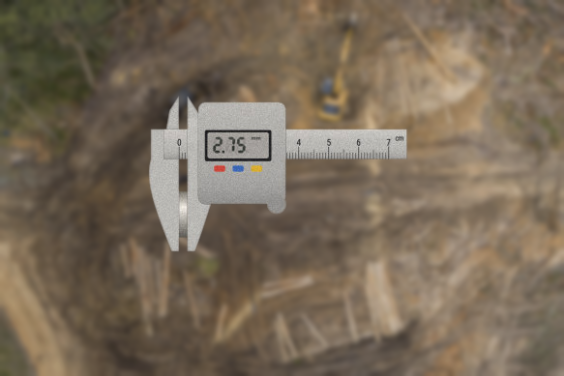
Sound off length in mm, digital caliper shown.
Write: 2.75 mm
